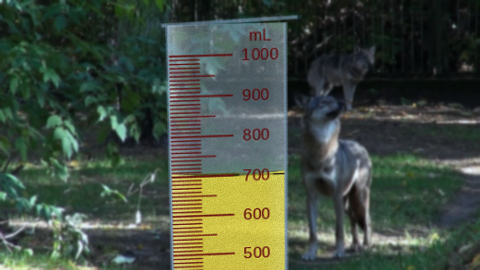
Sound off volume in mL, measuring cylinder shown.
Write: 700 mL
